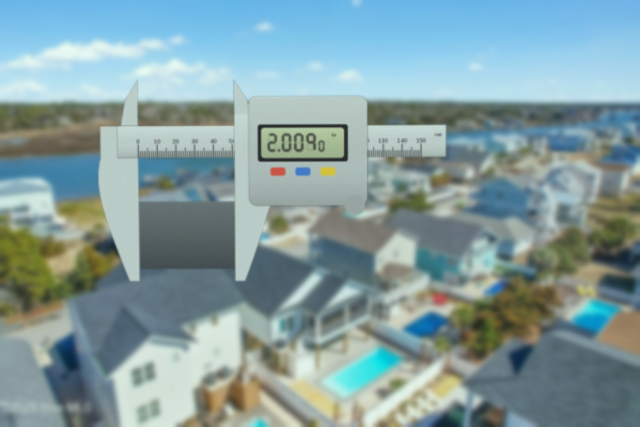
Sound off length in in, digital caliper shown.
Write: 2.0090 in
